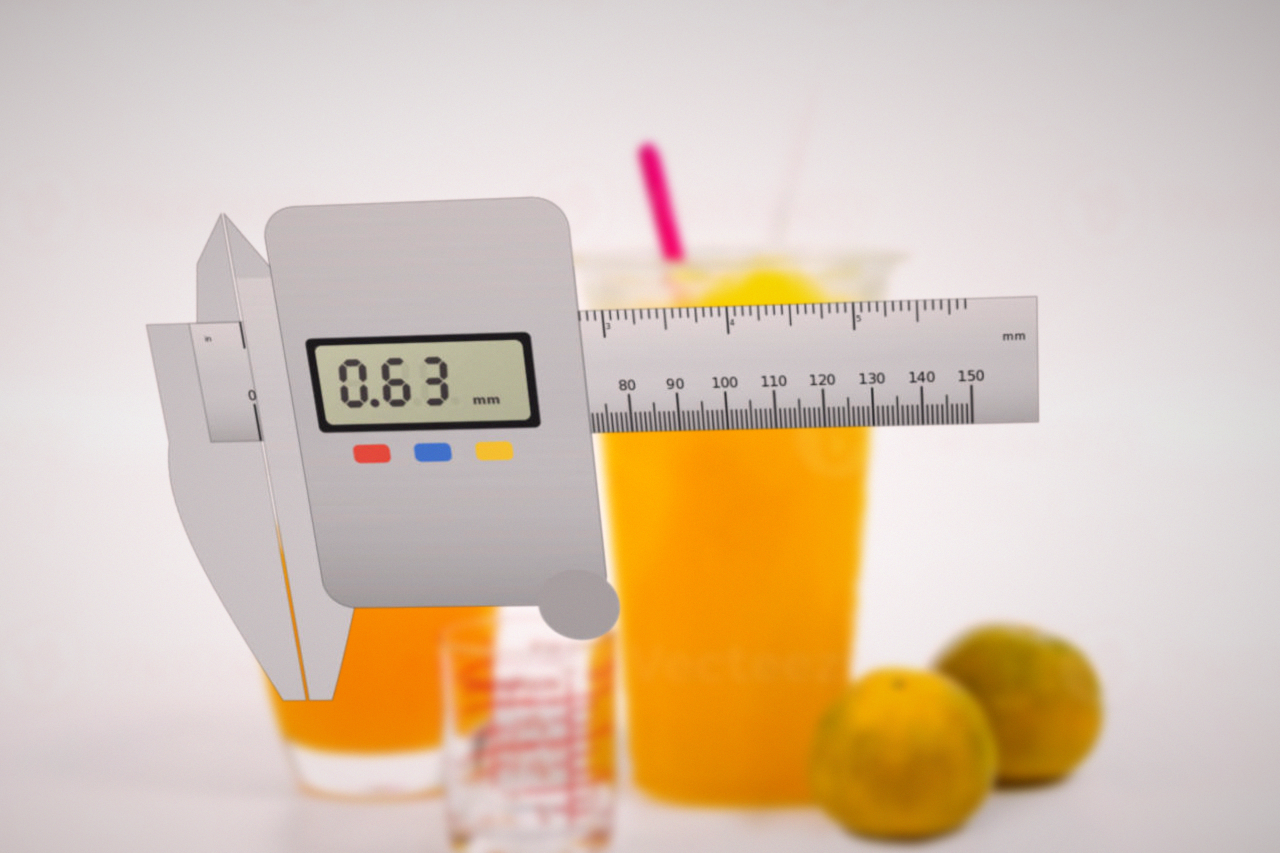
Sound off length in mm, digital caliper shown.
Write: 0.63 mm
